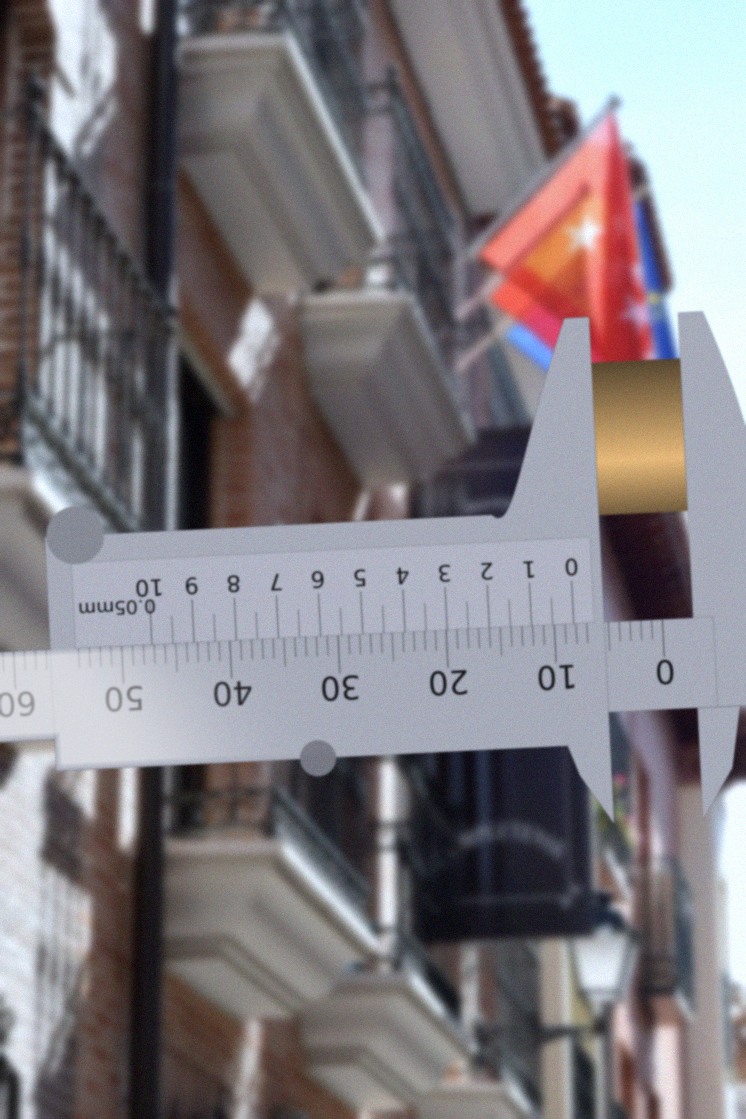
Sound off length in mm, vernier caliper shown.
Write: 8.2 mm
